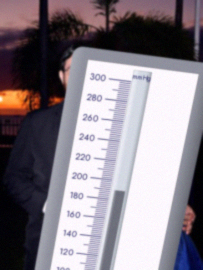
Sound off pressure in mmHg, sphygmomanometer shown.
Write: 190 mmHg
